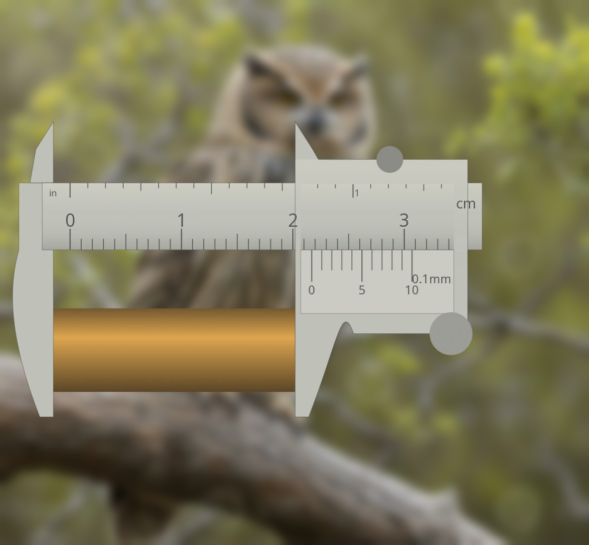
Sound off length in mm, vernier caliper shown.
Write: 21.7 mm
